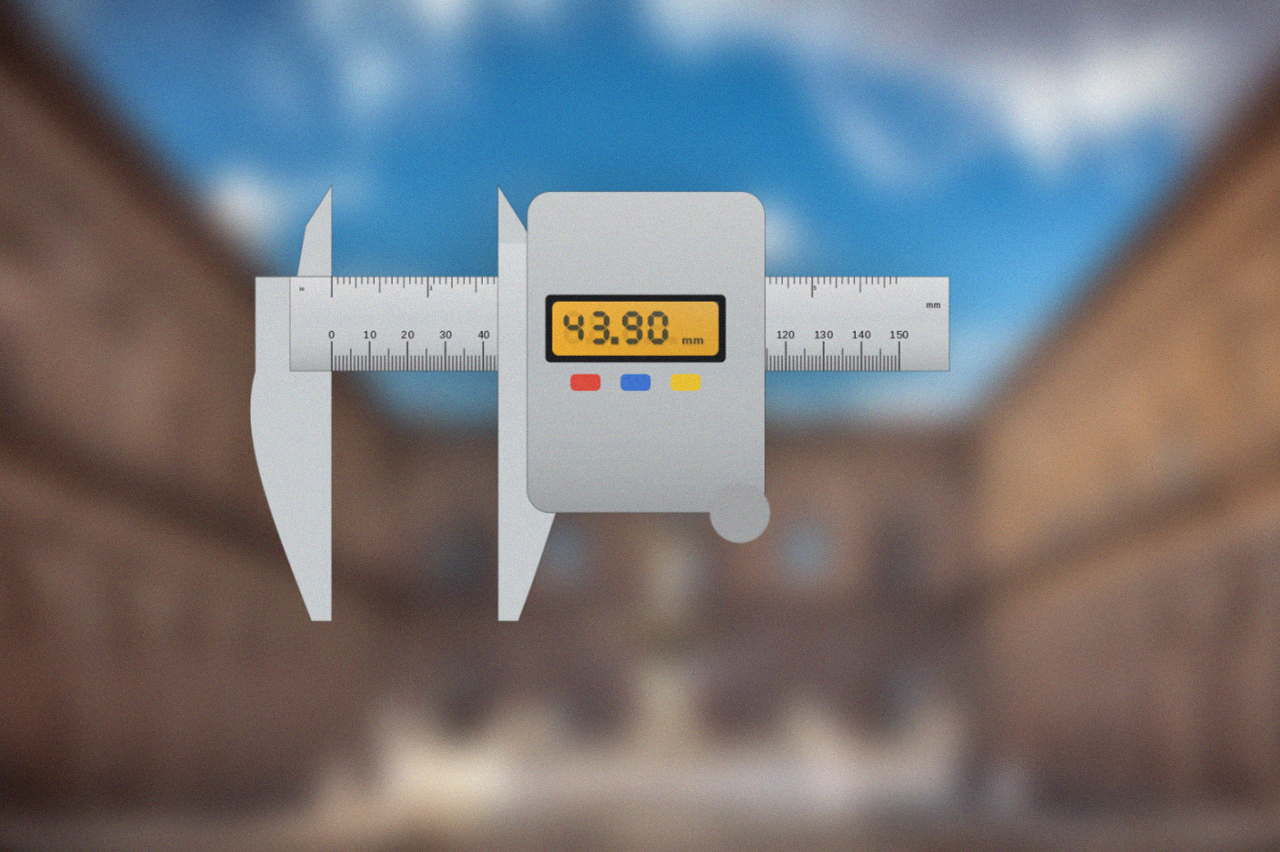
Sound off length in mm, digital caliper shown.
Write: 43.90 mm
